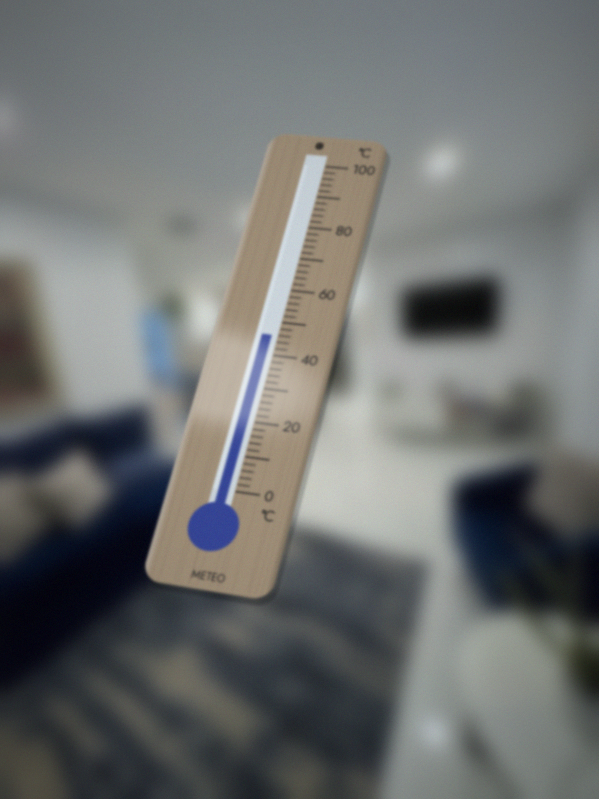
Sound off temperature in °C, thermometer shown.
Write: 46 °C
